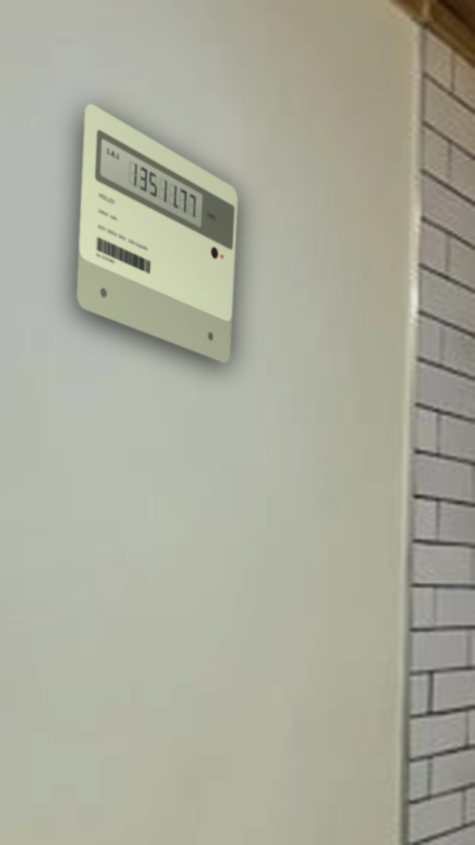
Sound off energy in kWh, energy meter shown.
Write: 13511.77 kWh
